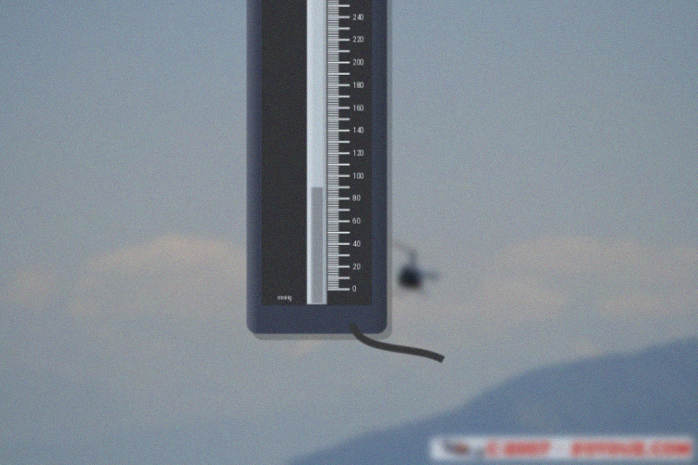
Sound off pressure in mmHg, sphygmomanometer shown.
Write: 90 mmHg
